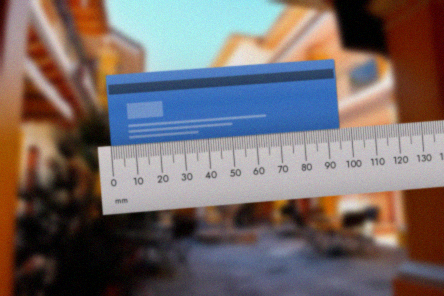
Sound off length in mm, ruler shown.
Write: 95 mm
